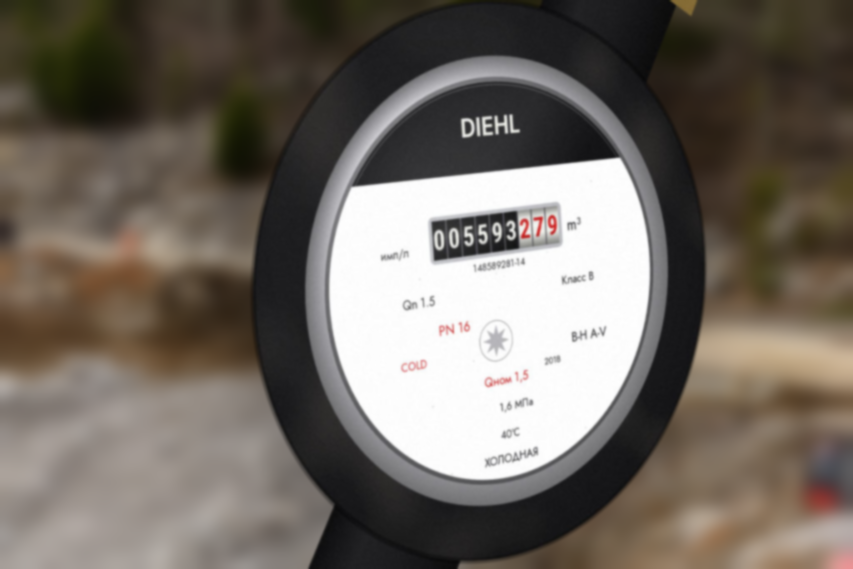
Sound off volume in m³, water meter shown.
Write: 5593.279 m³
